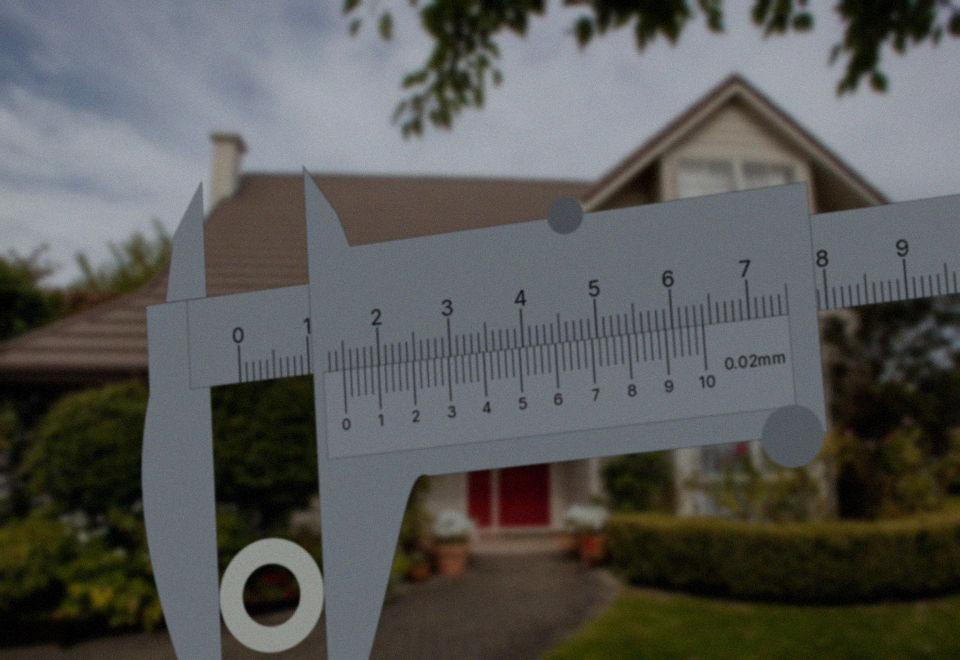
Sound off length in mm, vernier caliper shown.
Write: 15.0 mm
